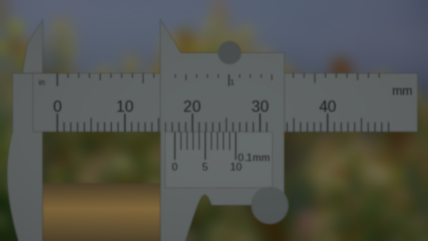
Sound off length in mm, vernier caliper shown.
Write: 17.4 mm
